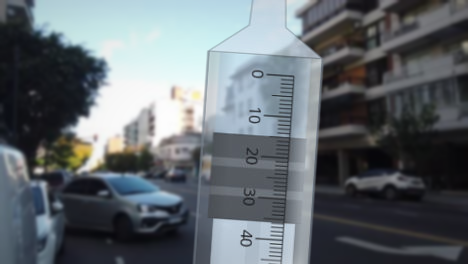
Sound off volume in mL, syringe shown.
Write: 15 mL
